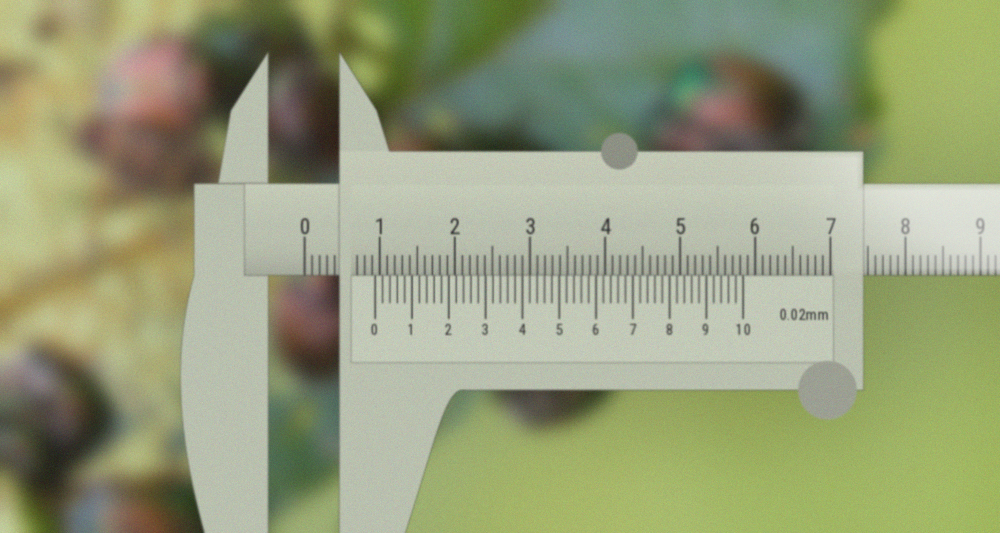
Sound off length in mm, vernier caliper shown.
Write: 9.4 mm
